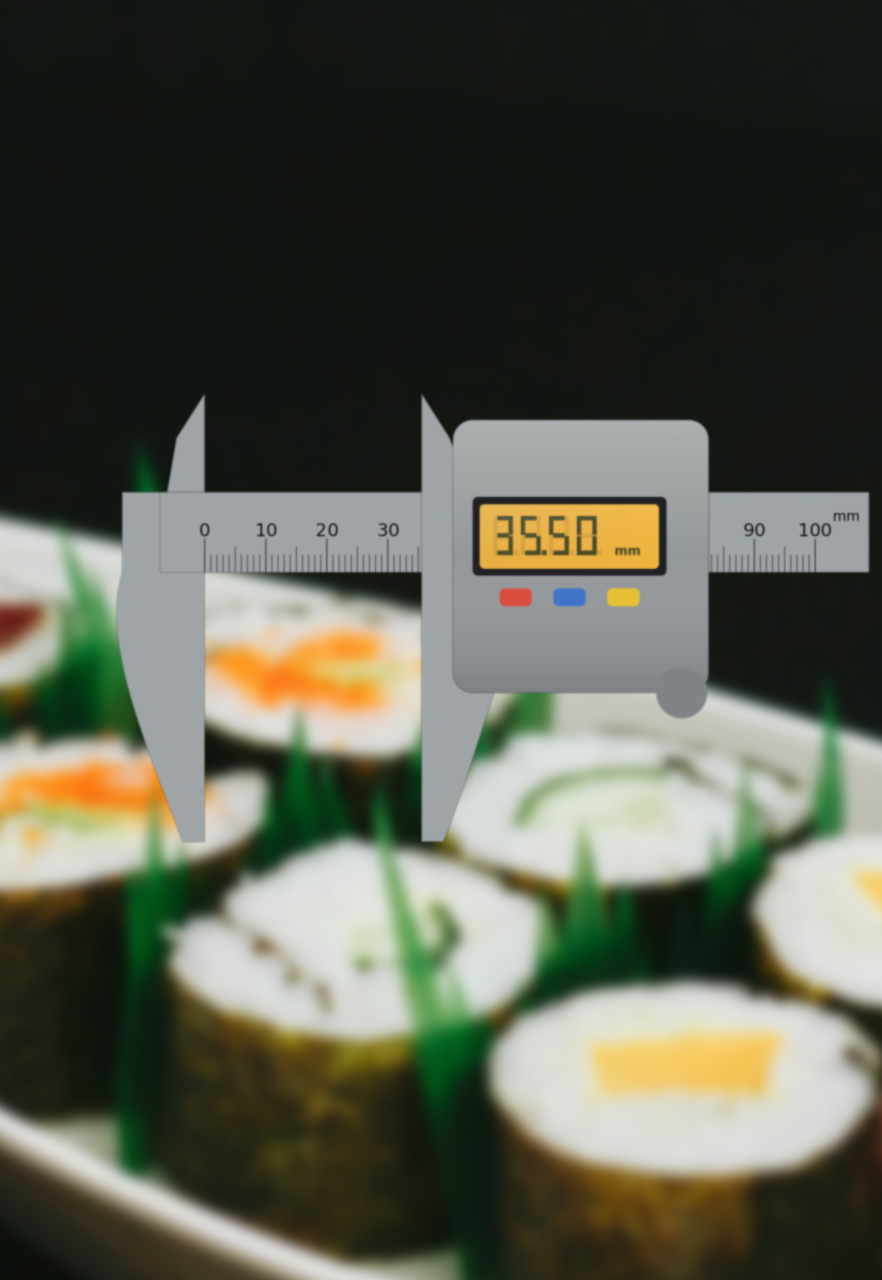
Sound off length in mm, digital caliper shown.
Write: 35.50 mm
